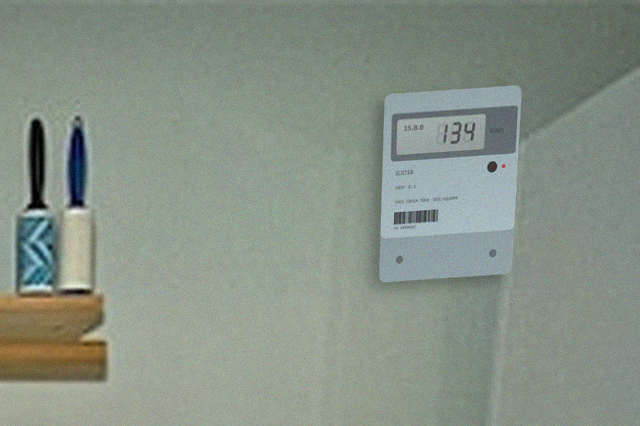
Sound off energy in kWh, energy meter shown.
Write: 134 kWh
